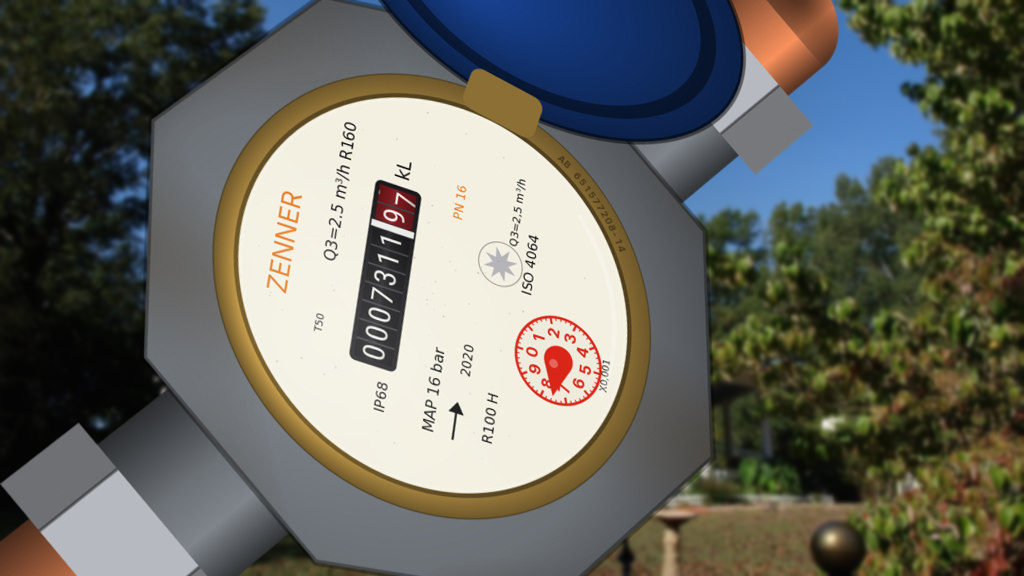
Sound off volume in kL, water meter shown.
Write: 7311.967 kL
